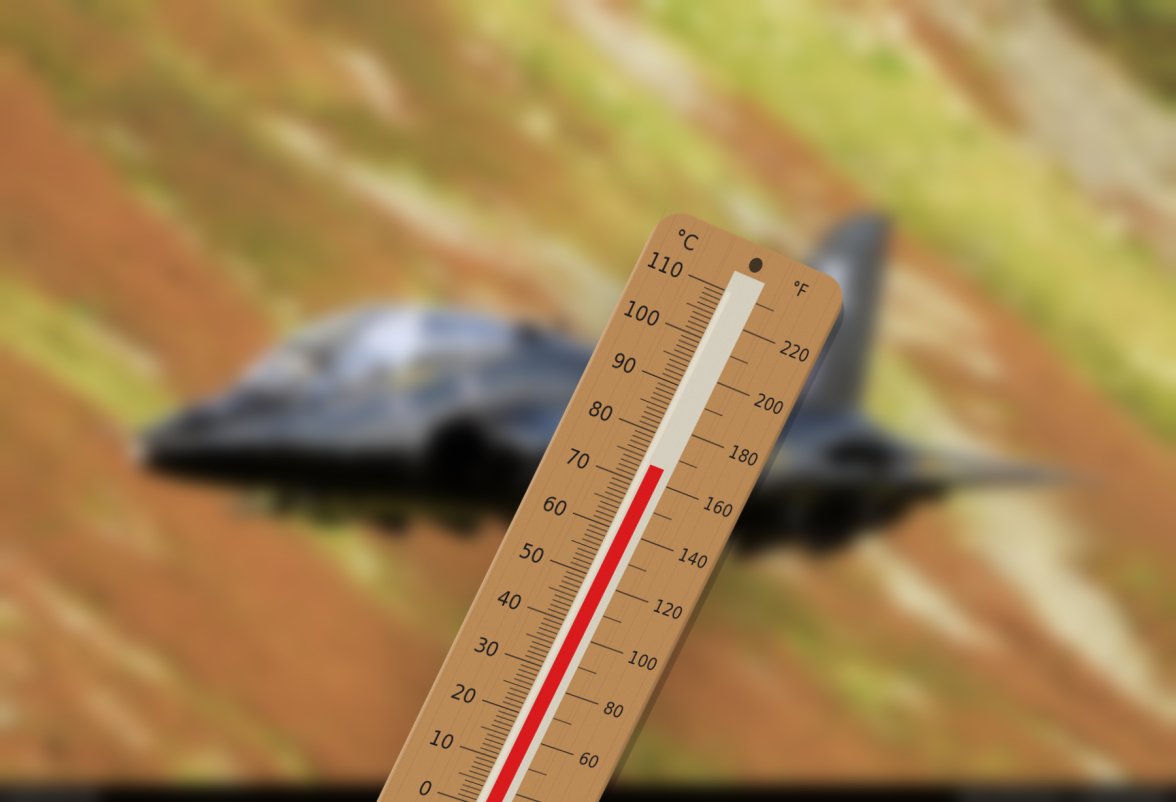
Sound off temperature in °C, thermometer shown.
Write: 74 °C
